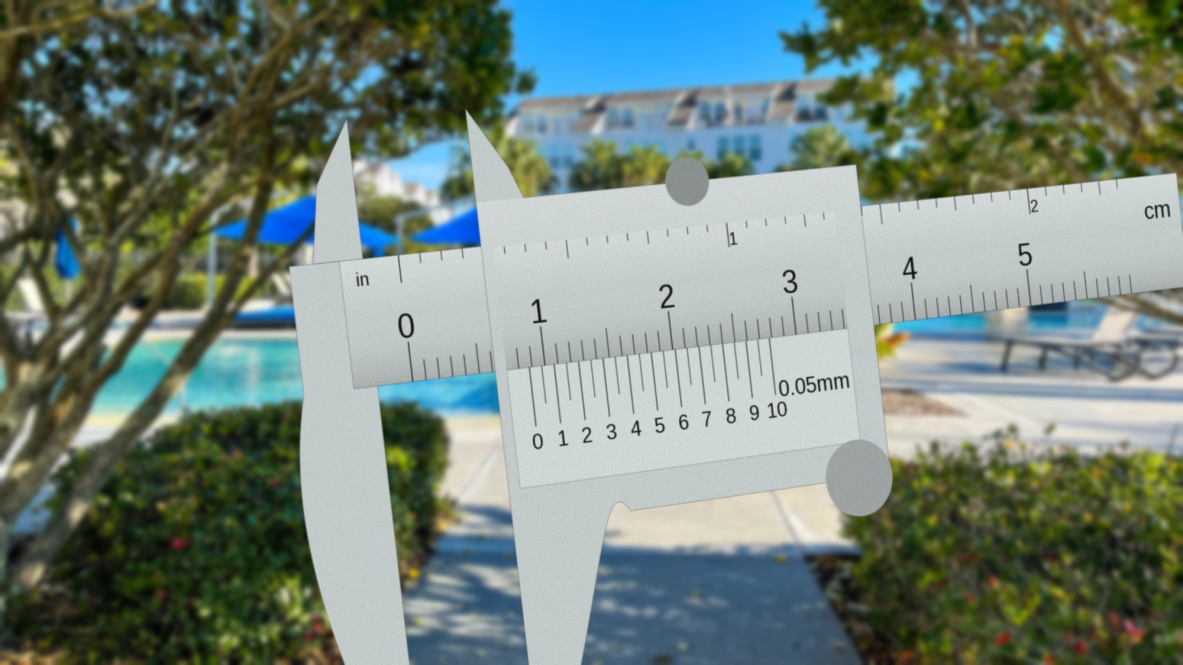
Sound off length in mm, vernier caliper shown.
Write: 8.8 mm
